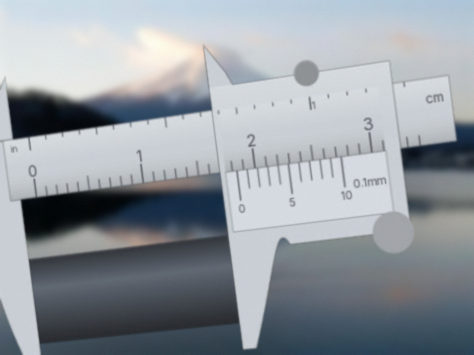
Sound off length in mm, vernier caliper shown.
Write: 18.4 mm
